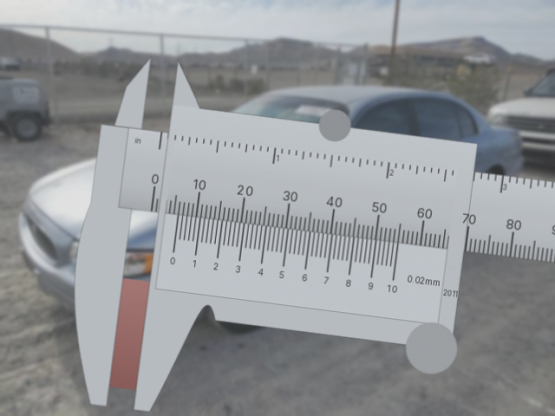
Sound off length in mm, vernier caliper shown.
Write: 6.0 mm
